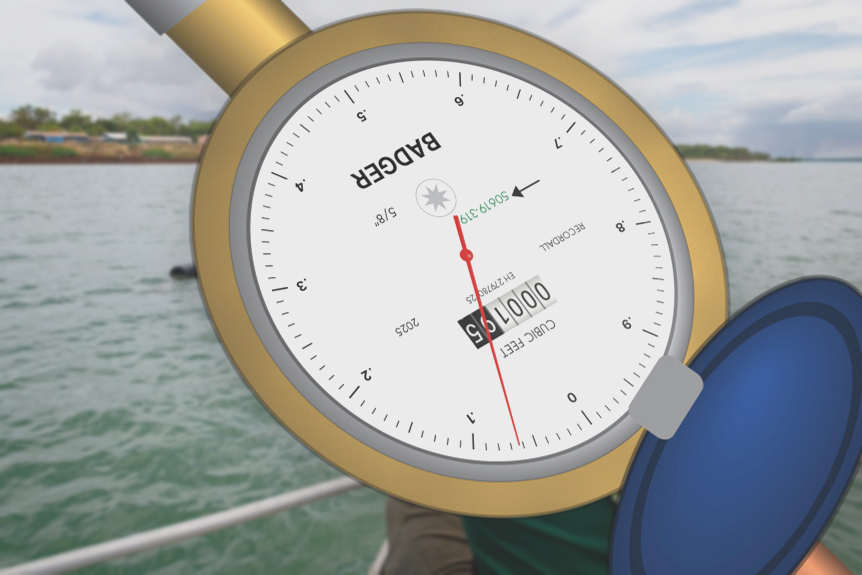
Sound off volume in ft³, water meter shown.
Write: 195.06 ft³
